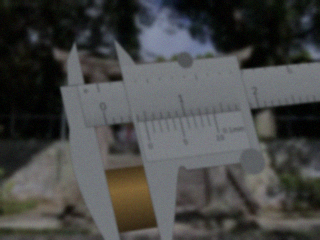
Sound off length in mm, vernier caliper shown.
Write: 4.8 mm
